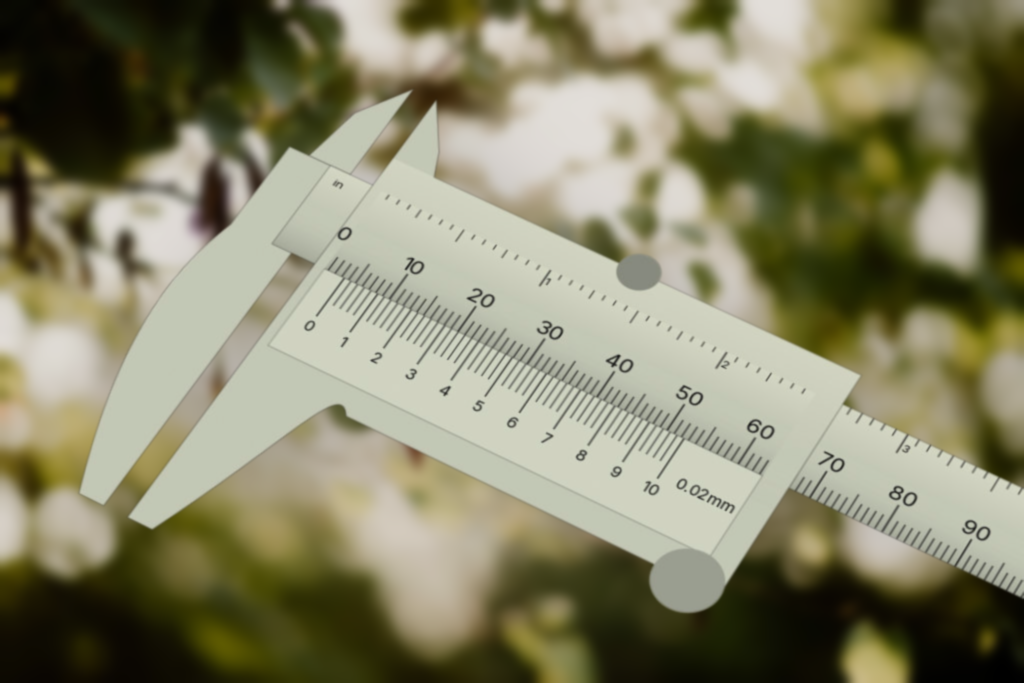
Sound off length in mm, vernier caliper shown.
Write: 3.4 mm
